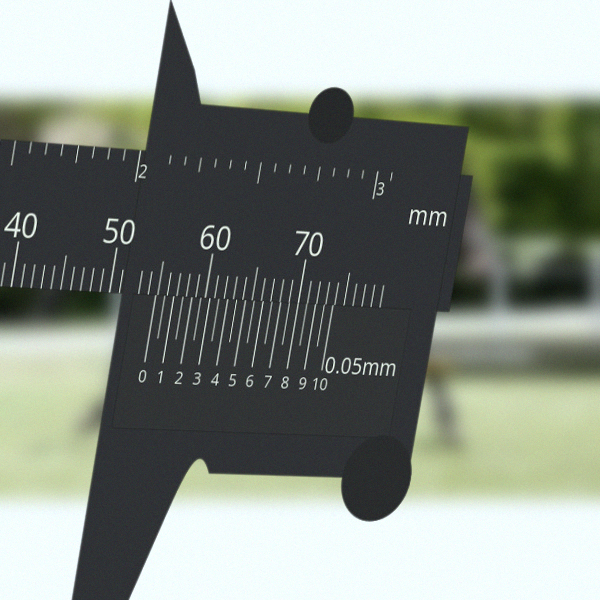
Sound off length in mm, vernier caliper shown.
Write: 54.8 mm
